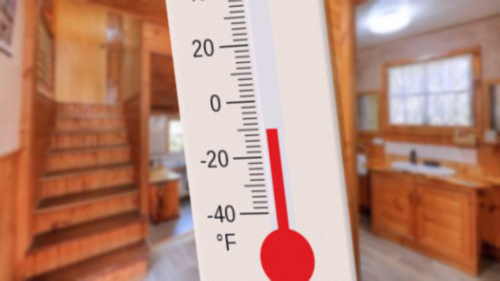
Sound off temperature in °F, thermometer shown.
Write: -10 °F
